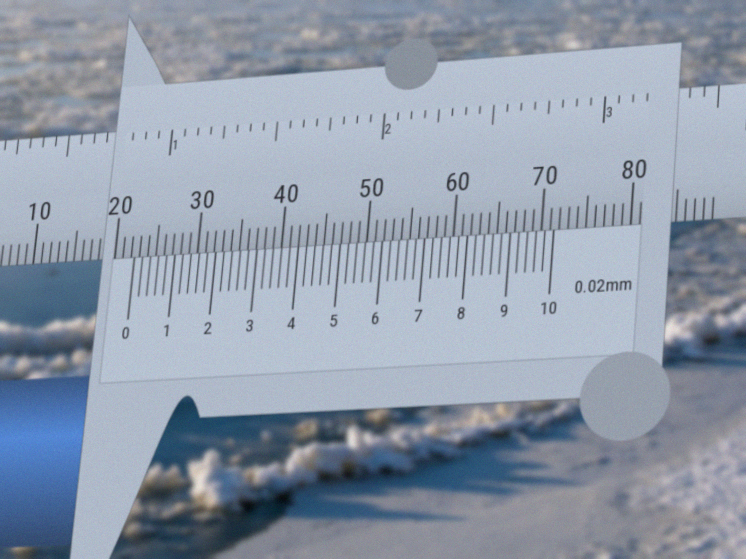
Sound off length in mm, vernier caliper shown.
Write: 22.4 mm
